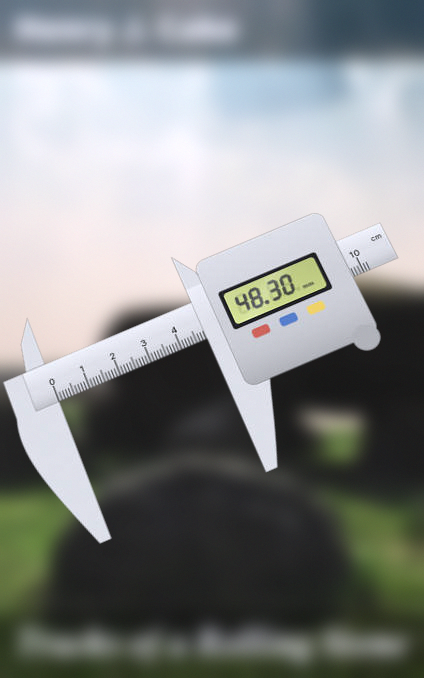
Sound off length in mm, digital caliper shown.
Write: 48.30 mm
